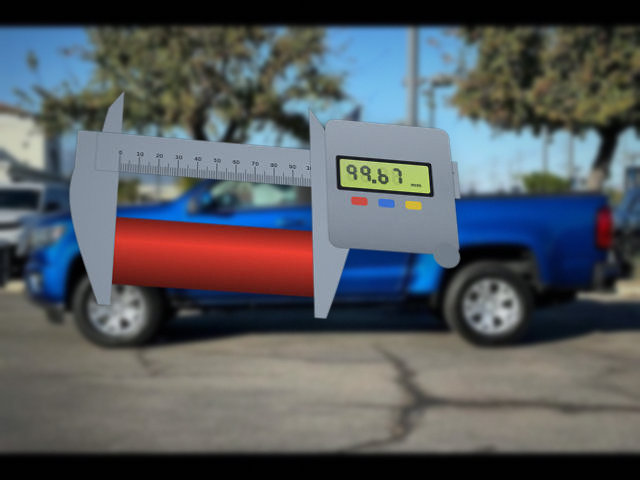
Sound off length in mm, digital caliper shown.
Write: 99.67 mm
